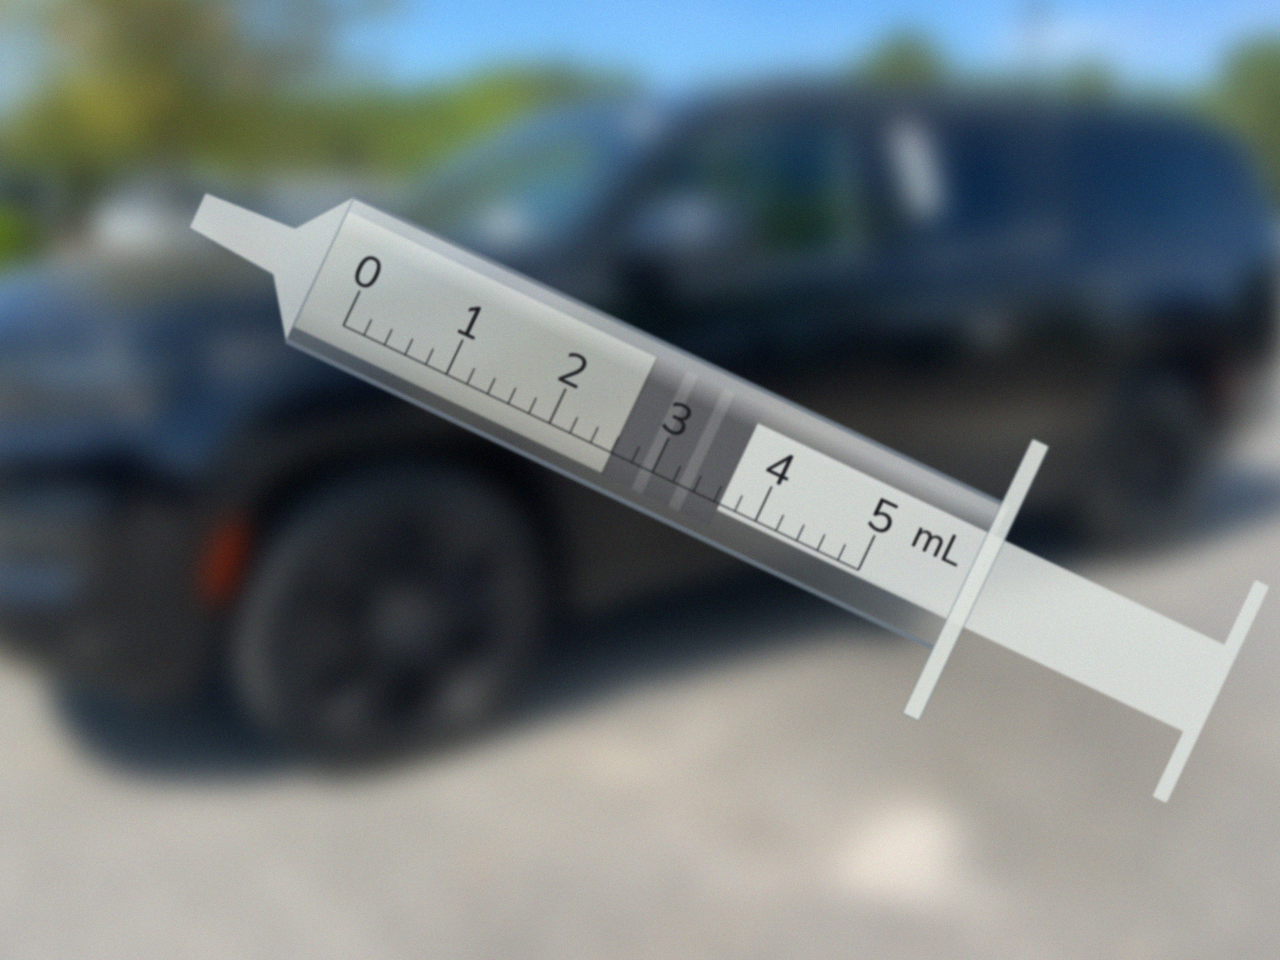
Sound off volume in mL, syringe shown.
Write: 2.6 mL
